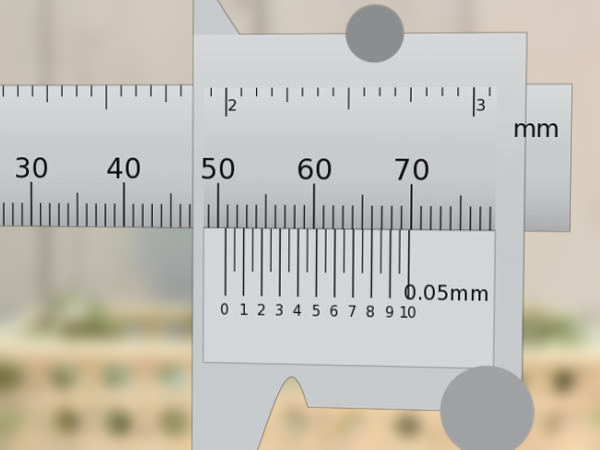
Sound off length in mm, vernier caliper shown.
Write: 50.8 mm
